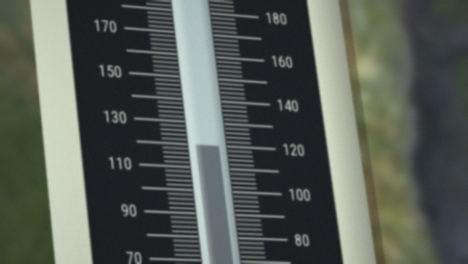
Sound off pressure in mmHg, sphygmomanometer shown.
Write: 120 mmHg
